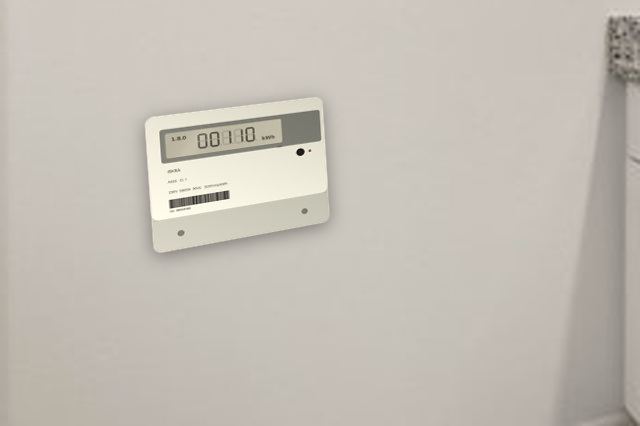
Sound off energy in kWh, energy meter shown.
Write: 110 kWh
